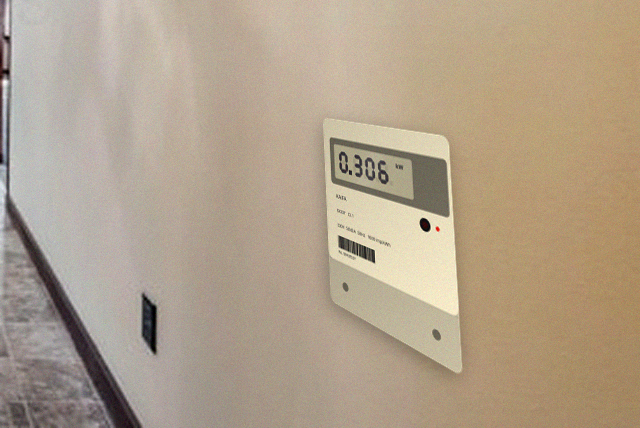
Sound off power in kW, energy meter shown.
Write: 0.306 kW
